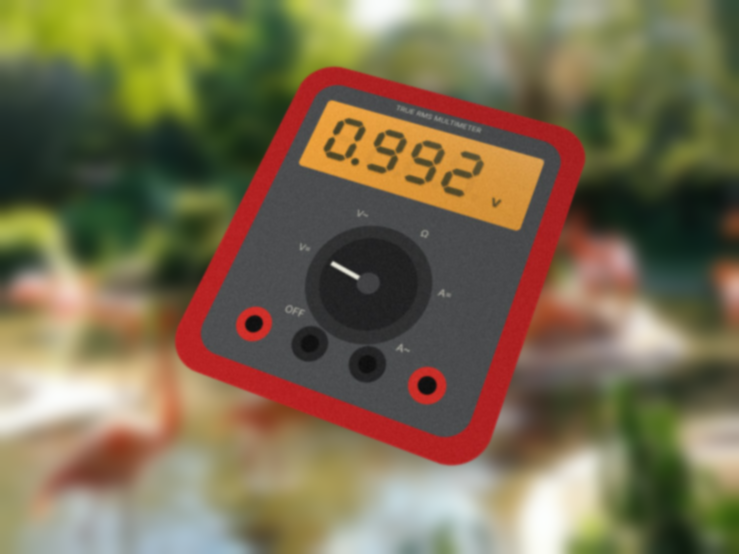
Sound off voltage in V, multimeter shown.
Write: 0.992 V
